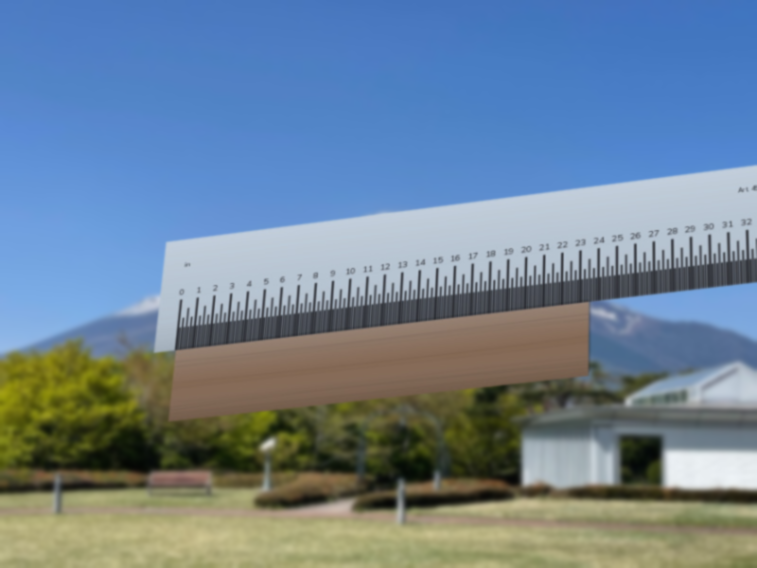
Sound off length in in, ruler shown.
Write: 23.5 in
